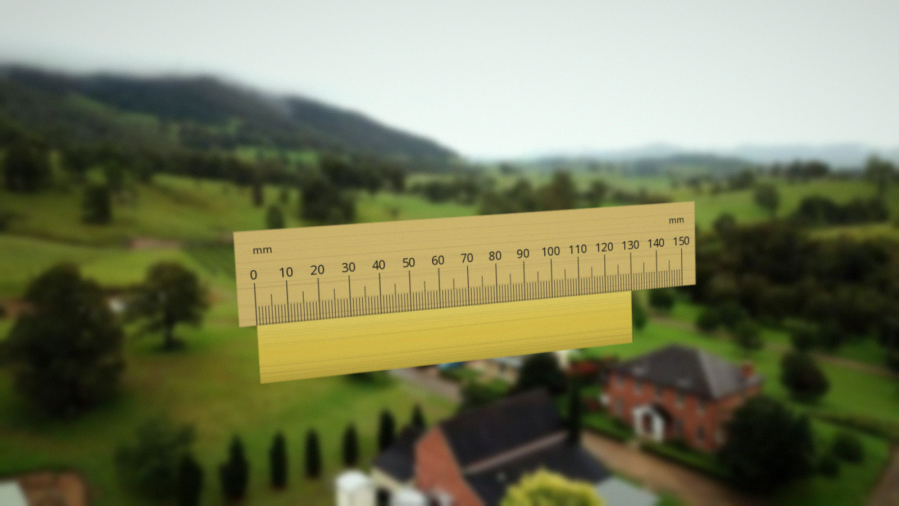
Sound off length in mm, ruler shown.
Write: 130 mm
